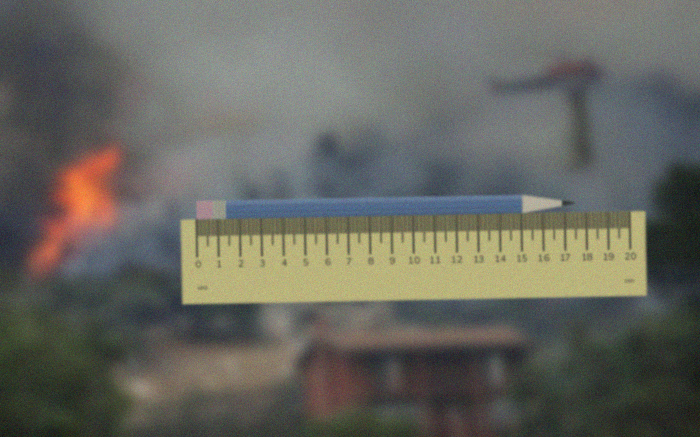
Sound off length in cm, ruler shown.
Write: 17.5 cm
